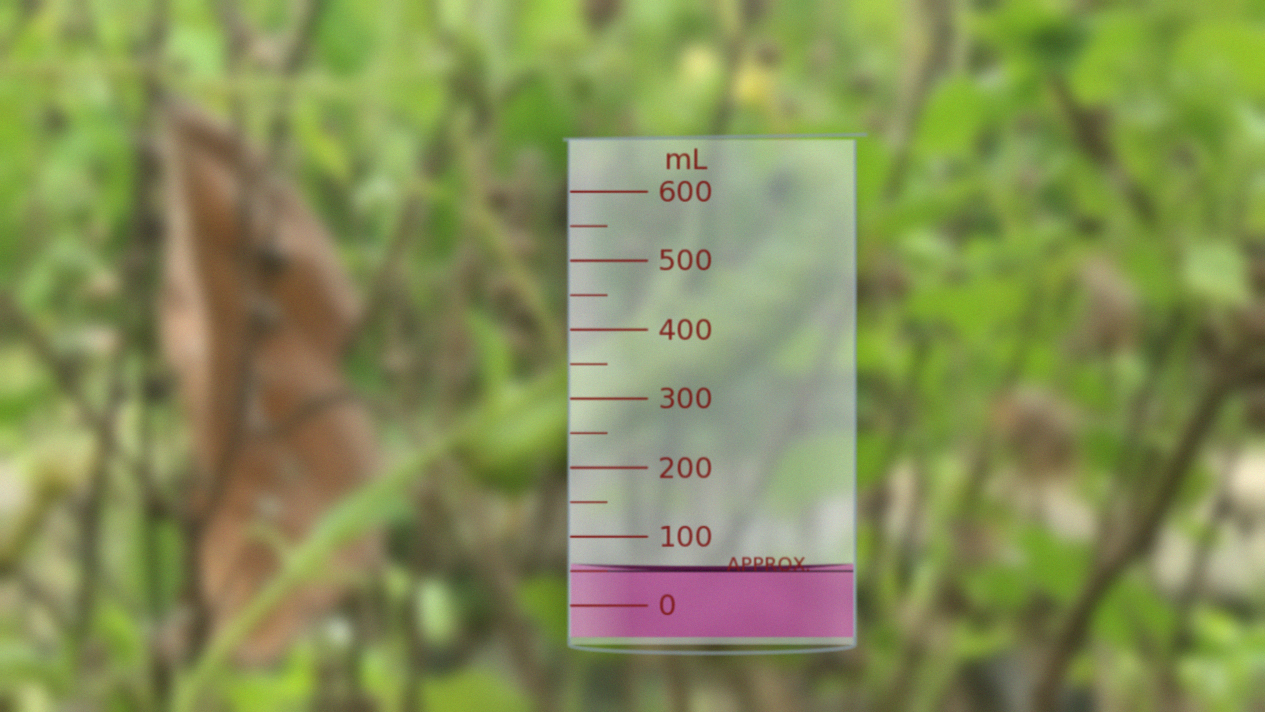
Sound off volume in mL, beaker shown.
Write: 50 mL
